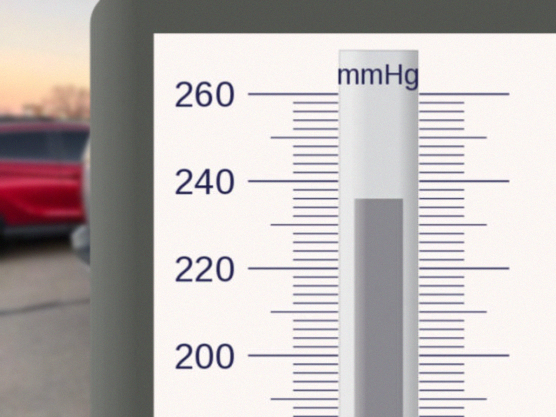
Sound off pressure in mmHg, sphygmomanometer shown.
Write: 236 mmHg
